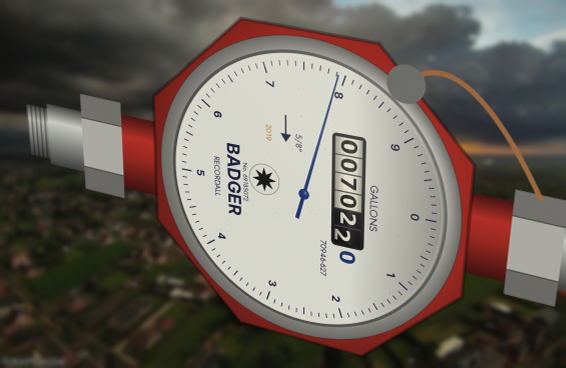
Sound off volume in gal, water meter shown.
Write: 70217.9 gal
